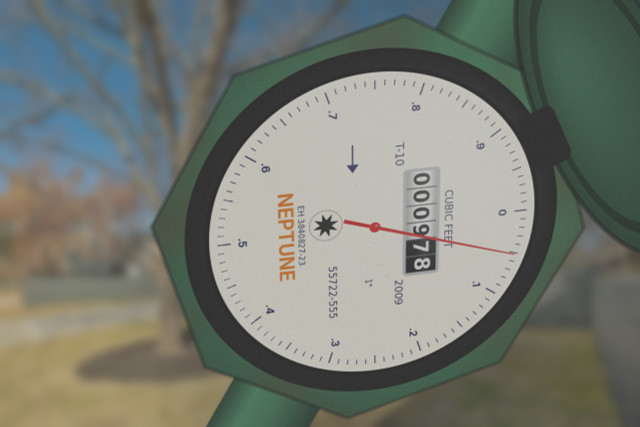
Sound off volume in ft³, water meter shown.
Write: 978.05 ft³
